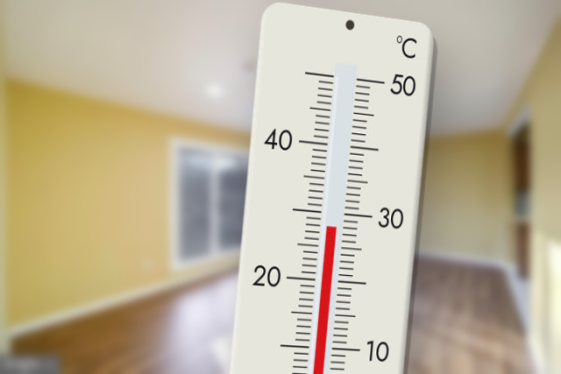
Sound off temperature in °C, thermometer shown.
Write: 28 °C
